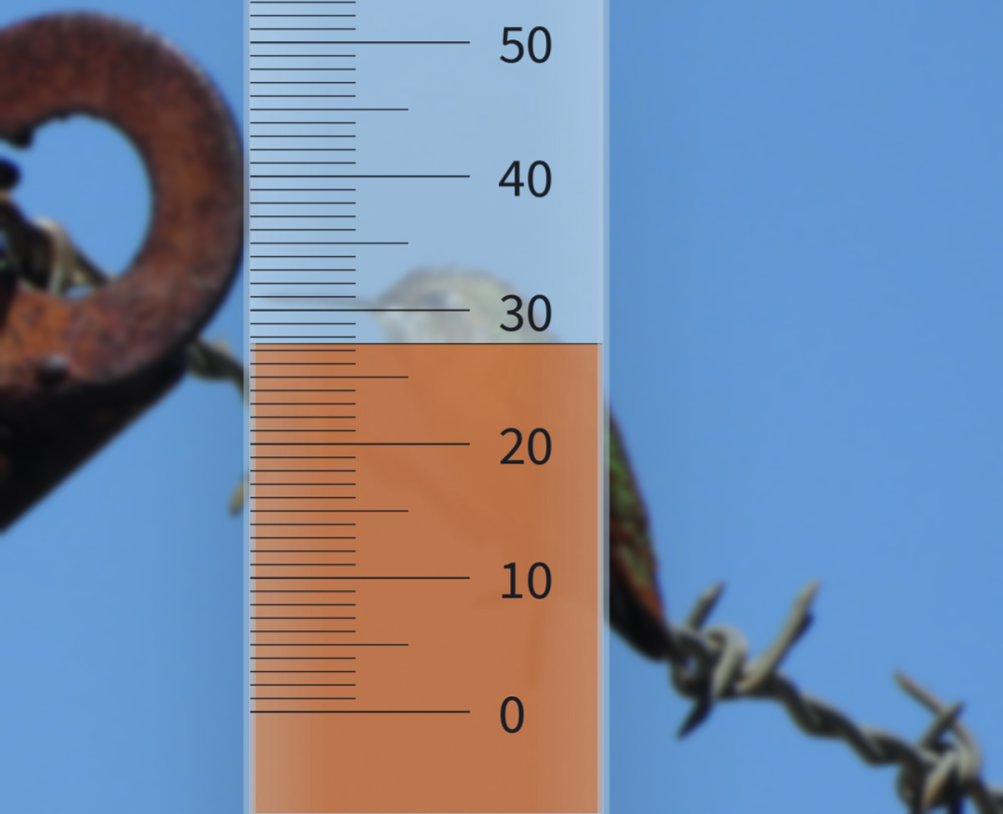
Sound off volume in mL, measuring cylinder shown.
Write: 27.5 mL
